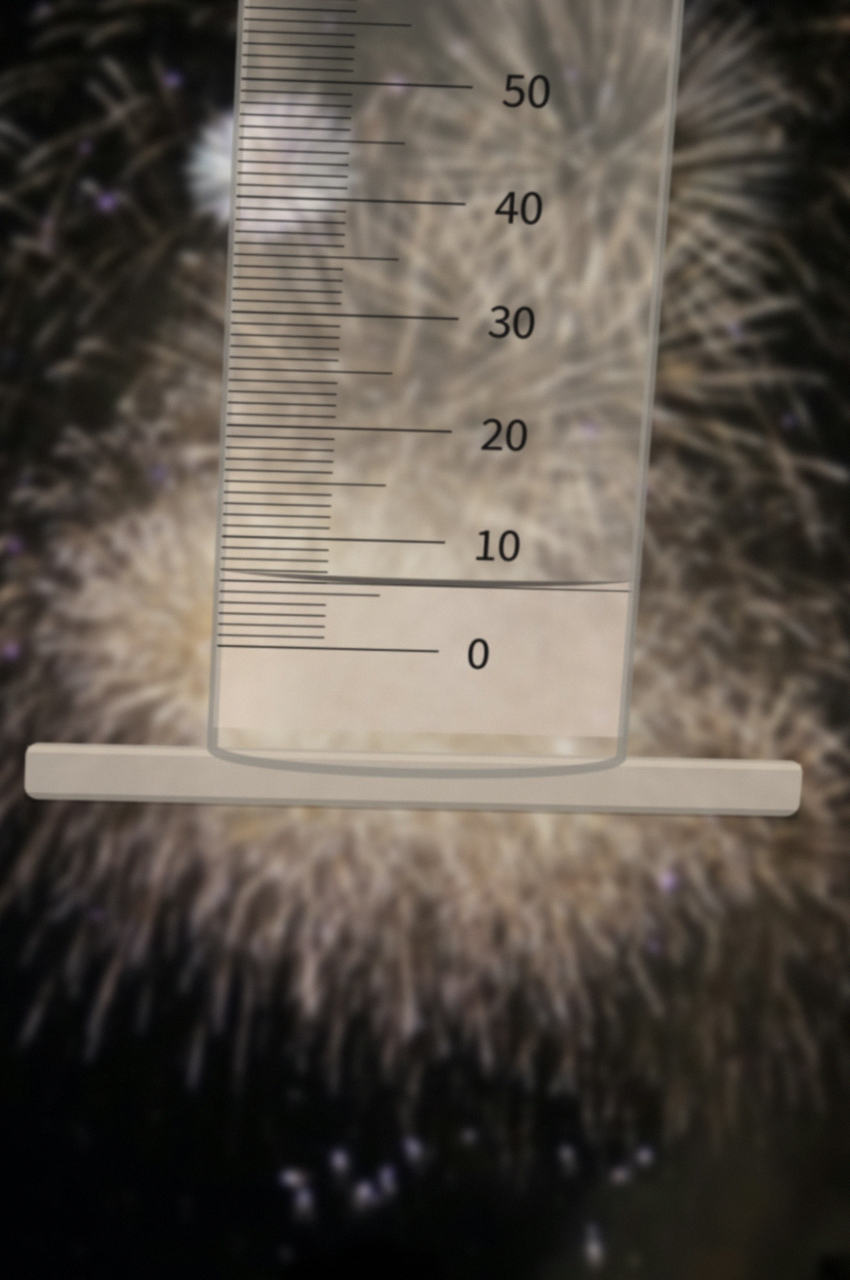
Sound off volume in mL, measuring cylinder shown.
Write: 6 mL
